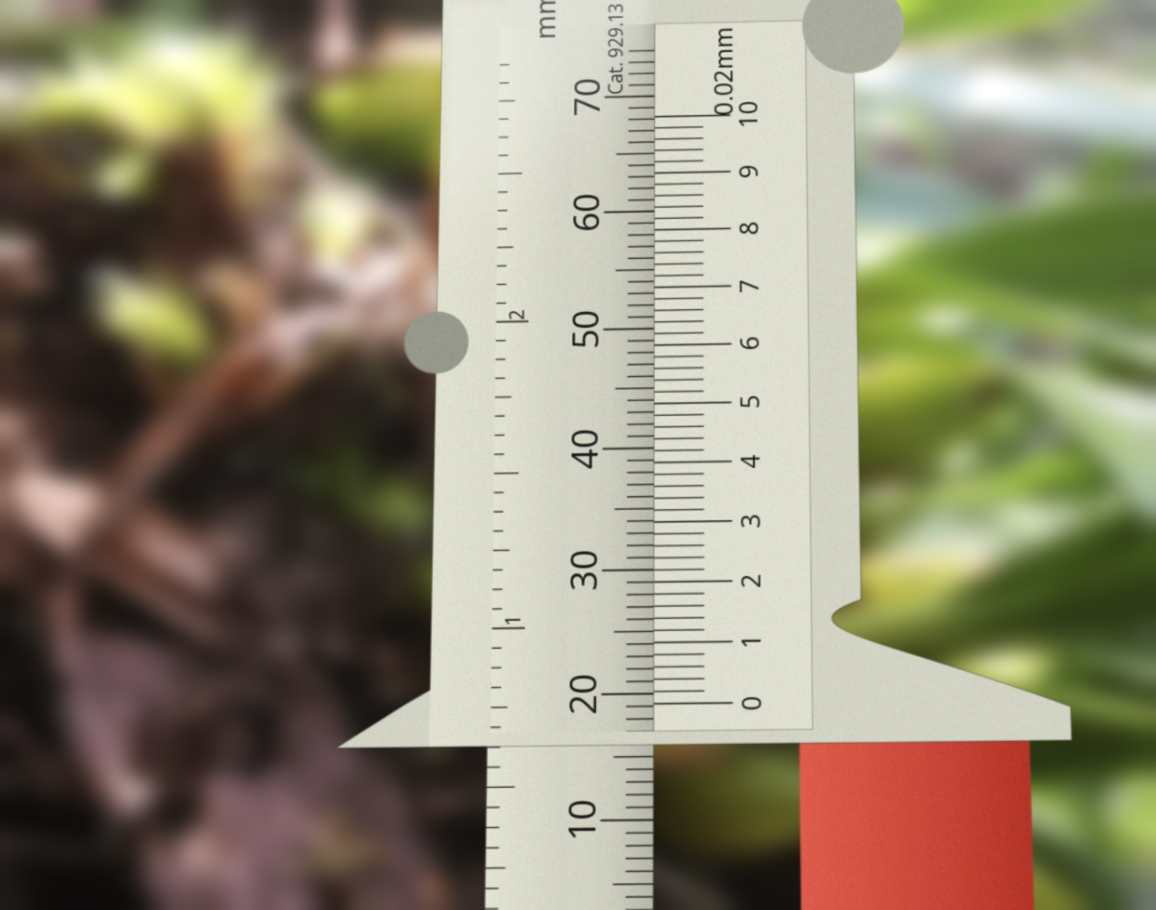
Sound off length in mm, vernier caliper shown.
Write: 19.2 mm
